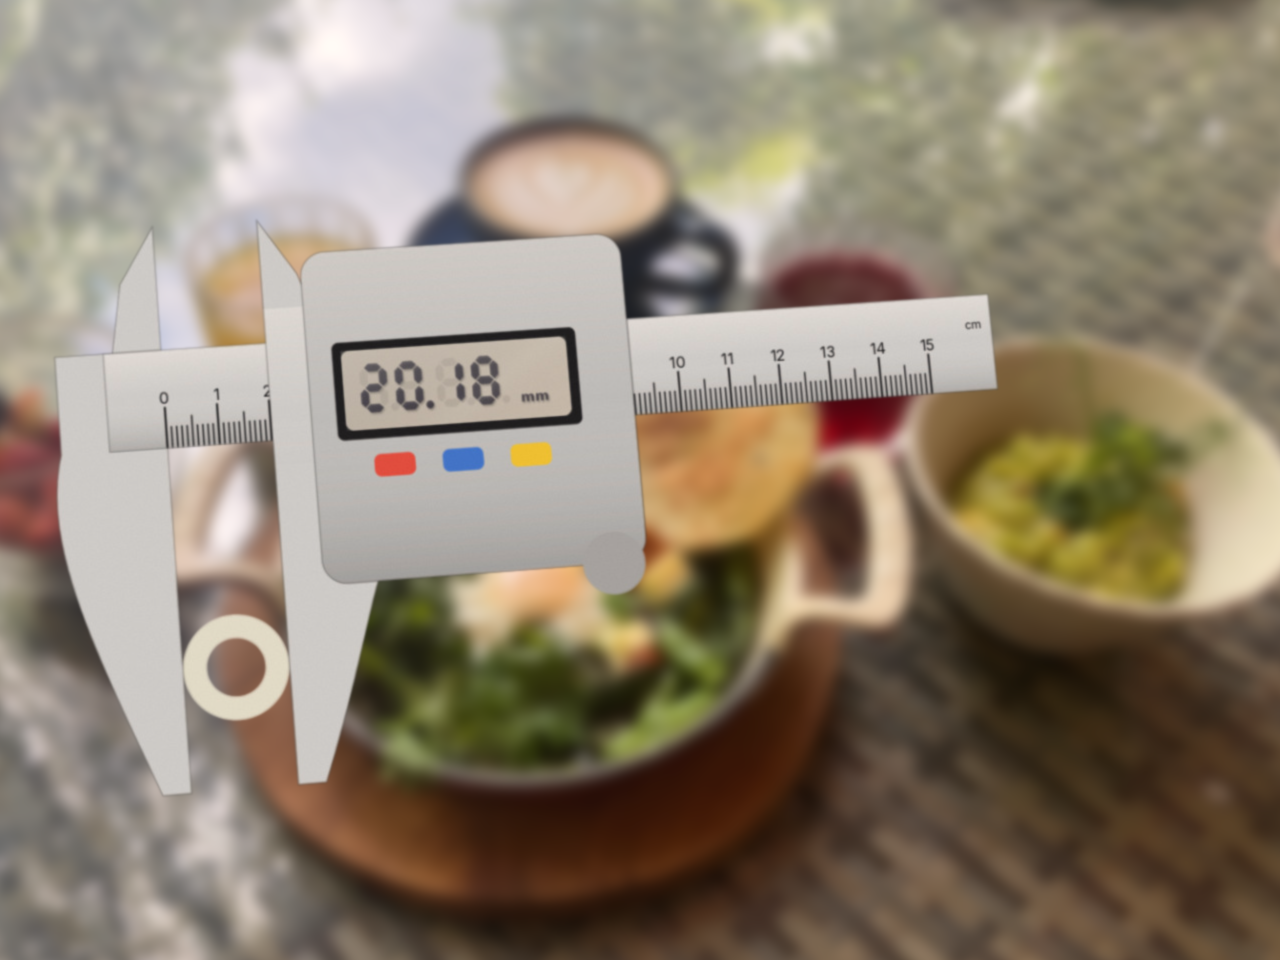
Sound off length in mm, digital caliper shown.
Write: 20.18 mm
